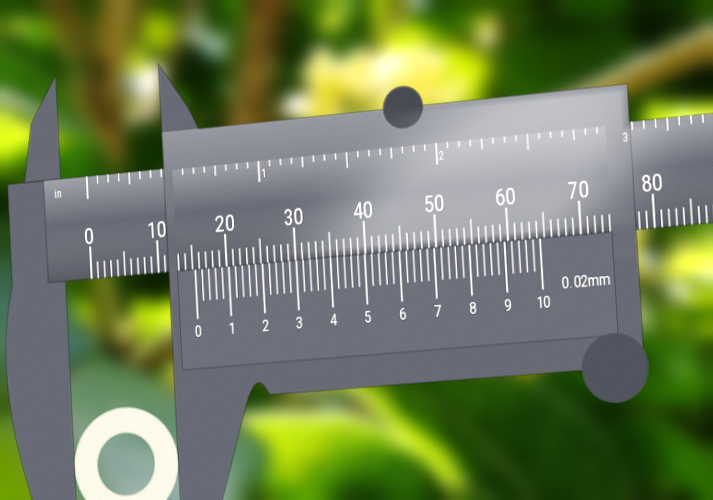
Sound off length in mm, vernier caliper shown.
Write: 15.4 mm
